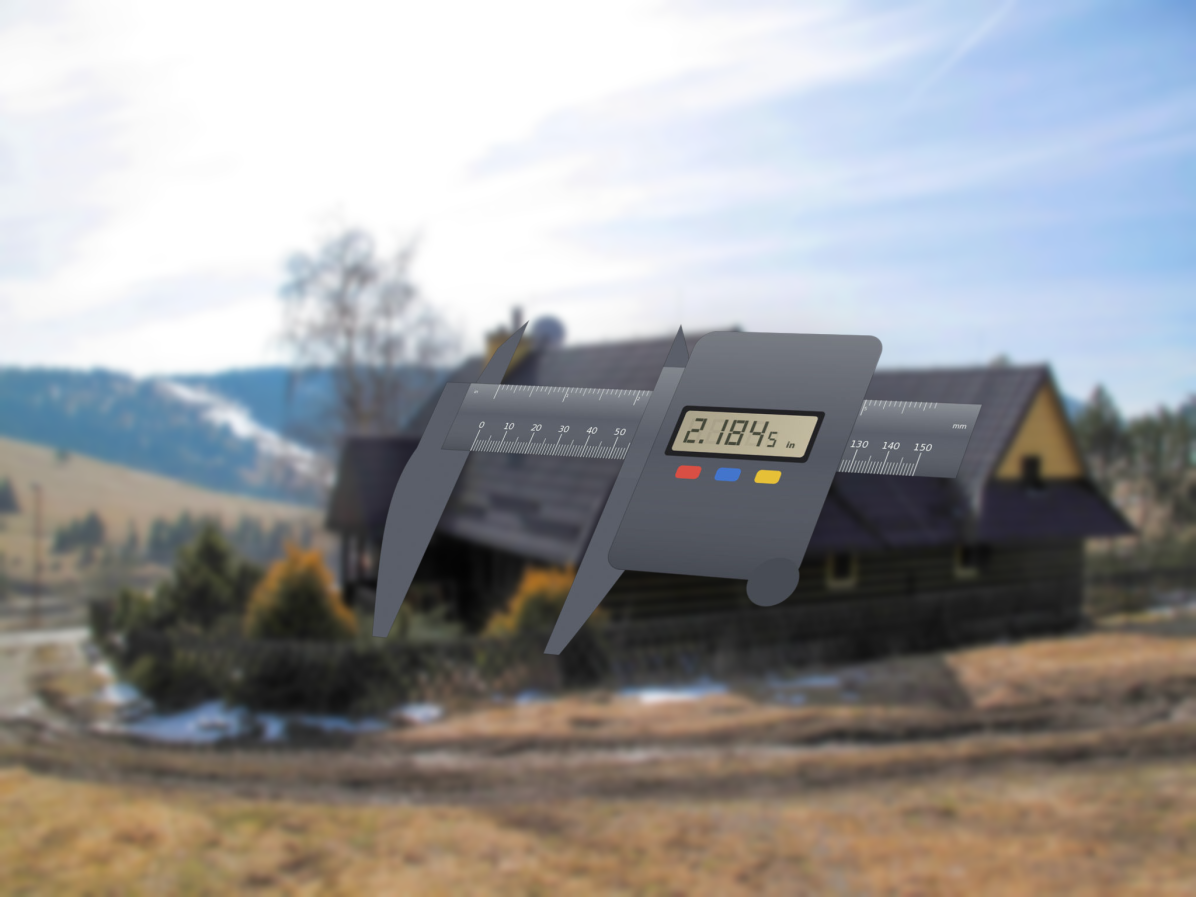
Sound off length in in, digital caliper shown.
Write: 2.1845 in
